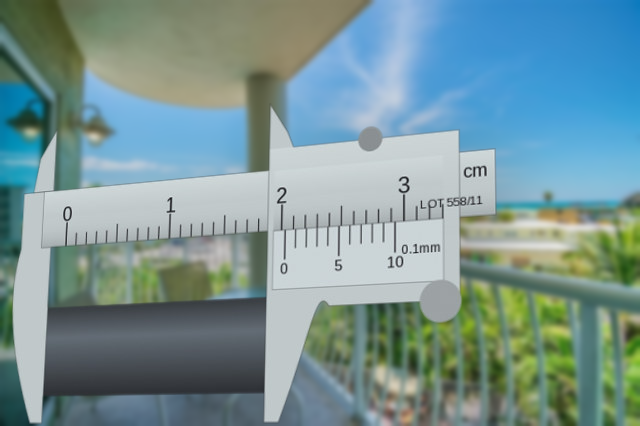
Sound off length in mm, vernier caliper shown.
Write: 20.3 mm
